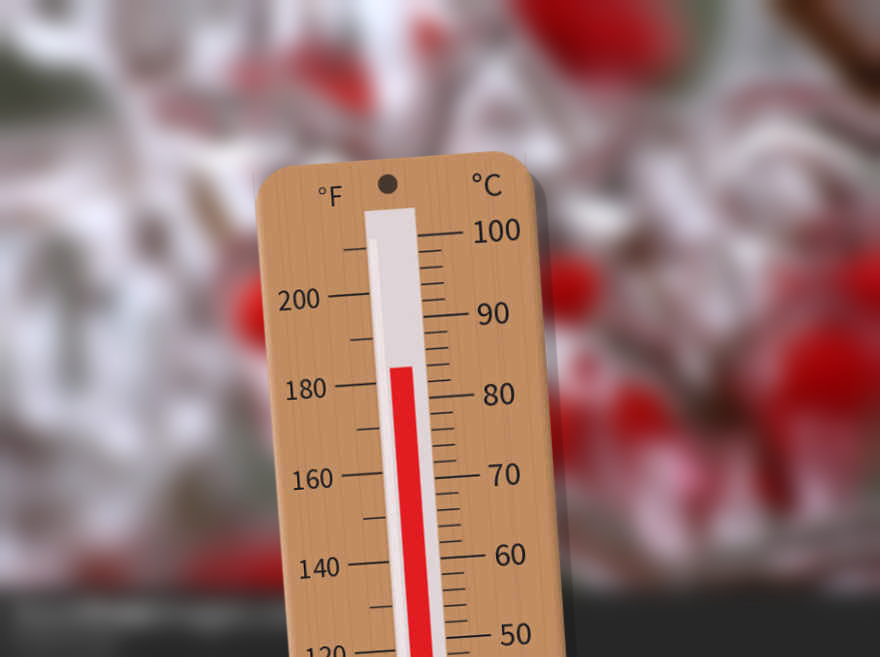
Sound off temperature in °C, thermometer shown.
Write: 84 °C
